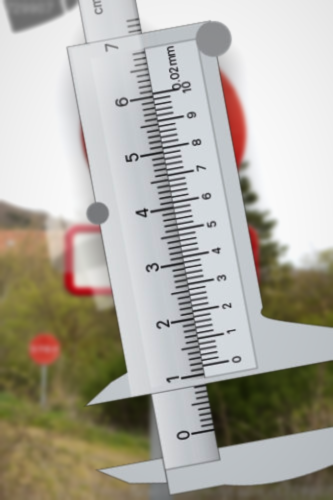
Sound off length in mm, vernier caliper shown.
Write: 11.5 mm
